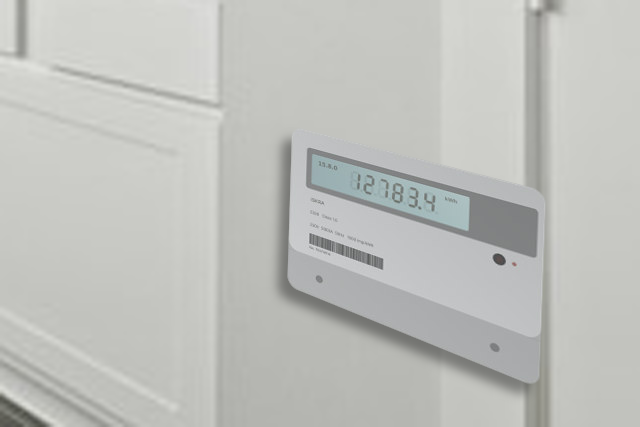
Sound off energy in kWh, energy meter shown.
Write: 12783.4 kWh
